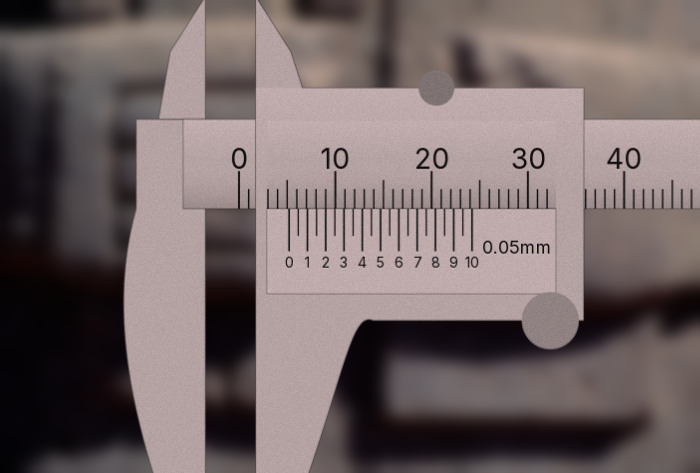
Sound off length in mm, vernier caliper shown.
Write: 5.2 mm
